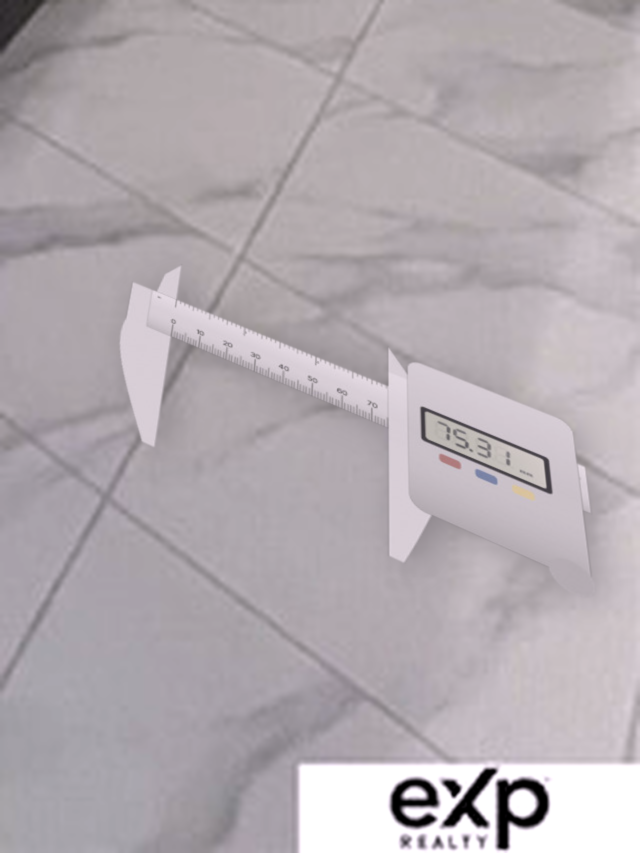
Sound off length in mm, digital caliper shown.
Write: 75.31 mm
